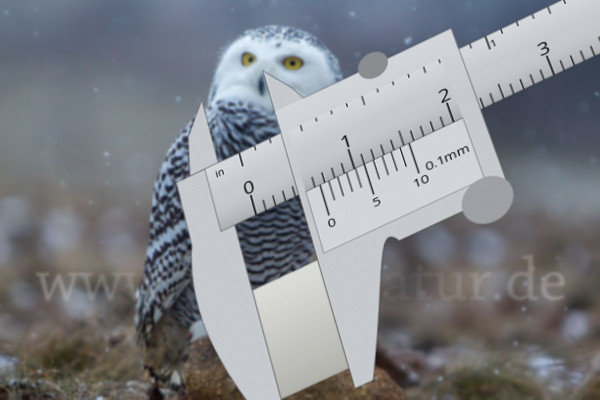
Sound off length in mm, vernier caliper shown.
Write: 6.5 mm
